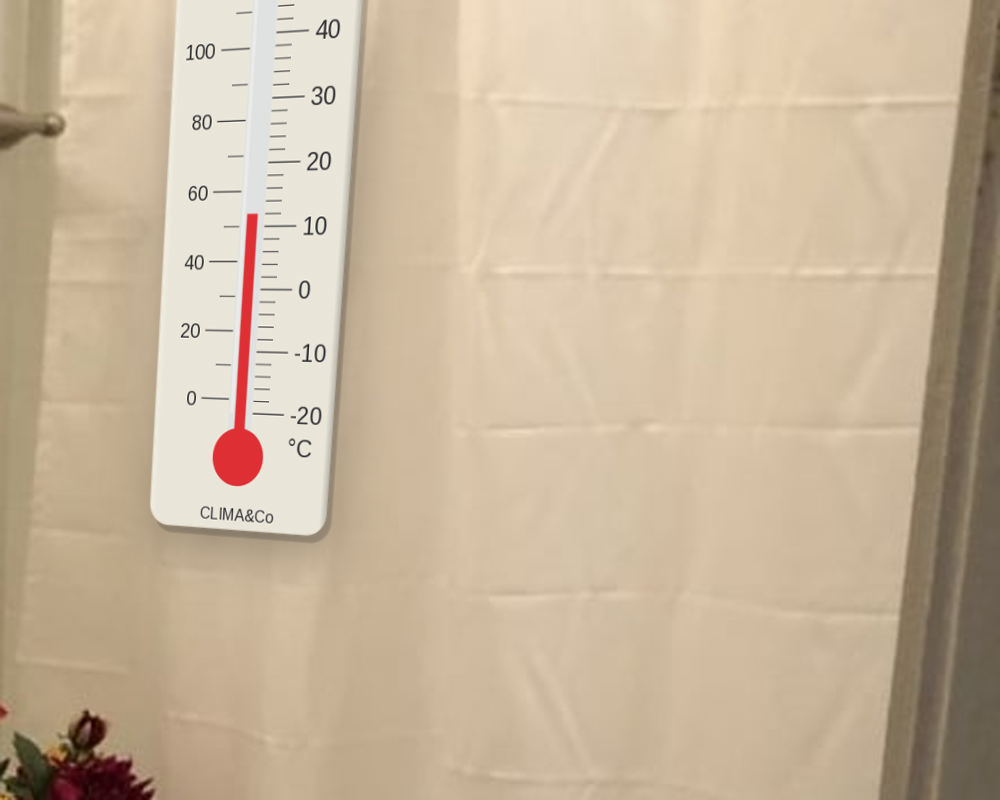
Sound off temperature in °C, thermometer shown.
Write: 12 °C
